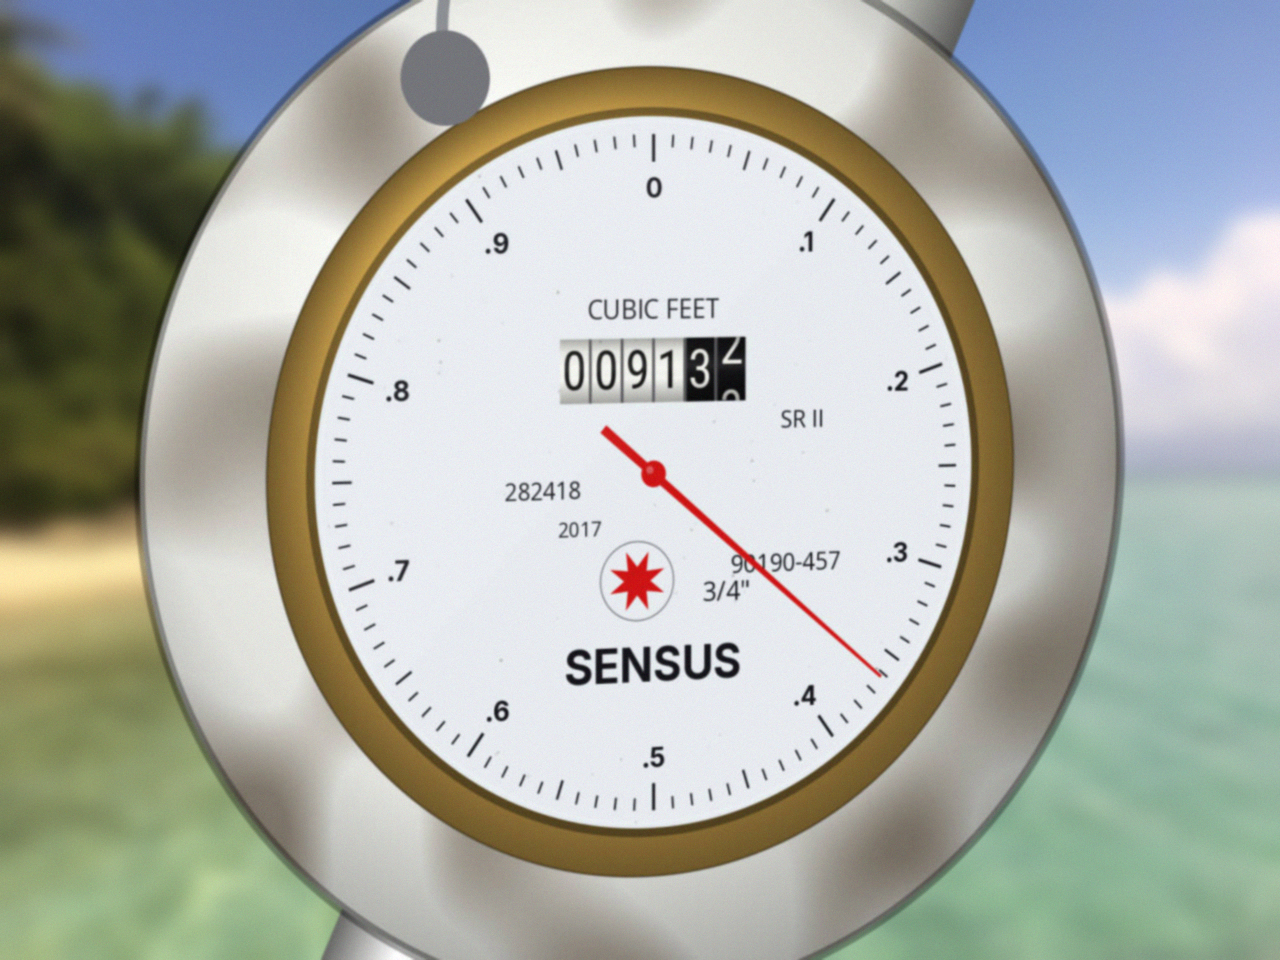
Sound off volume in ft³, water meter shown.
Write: 9132.36 ft³
